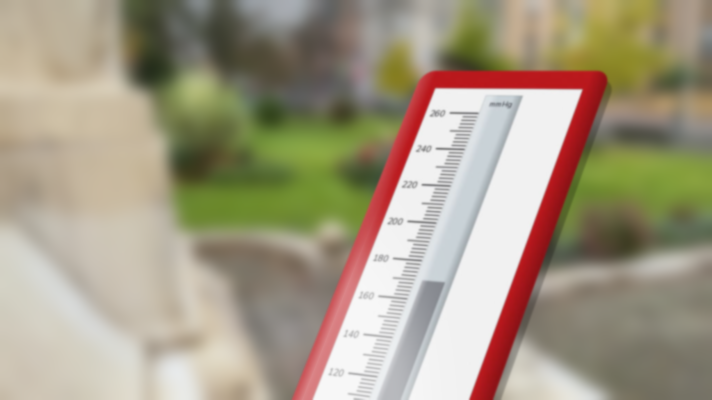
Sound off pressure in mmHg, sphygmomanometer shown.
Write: 170 mmHg
